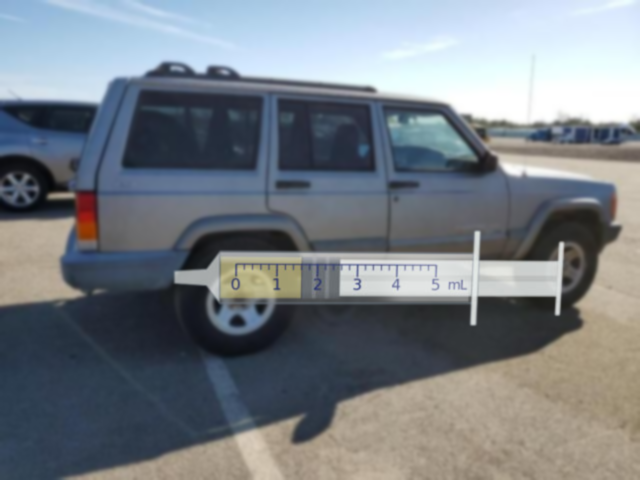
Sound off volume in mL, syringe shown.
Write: 1.6 mL
